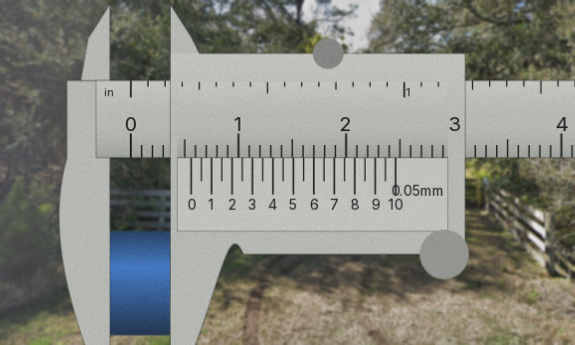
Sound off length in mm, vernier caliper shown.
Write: 5.6 mm
